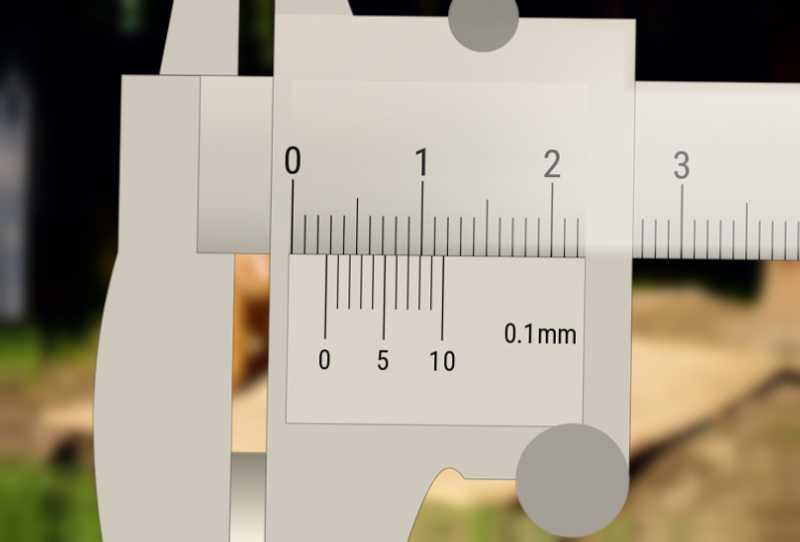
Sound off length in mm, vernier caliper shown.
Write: 2.7 mm
